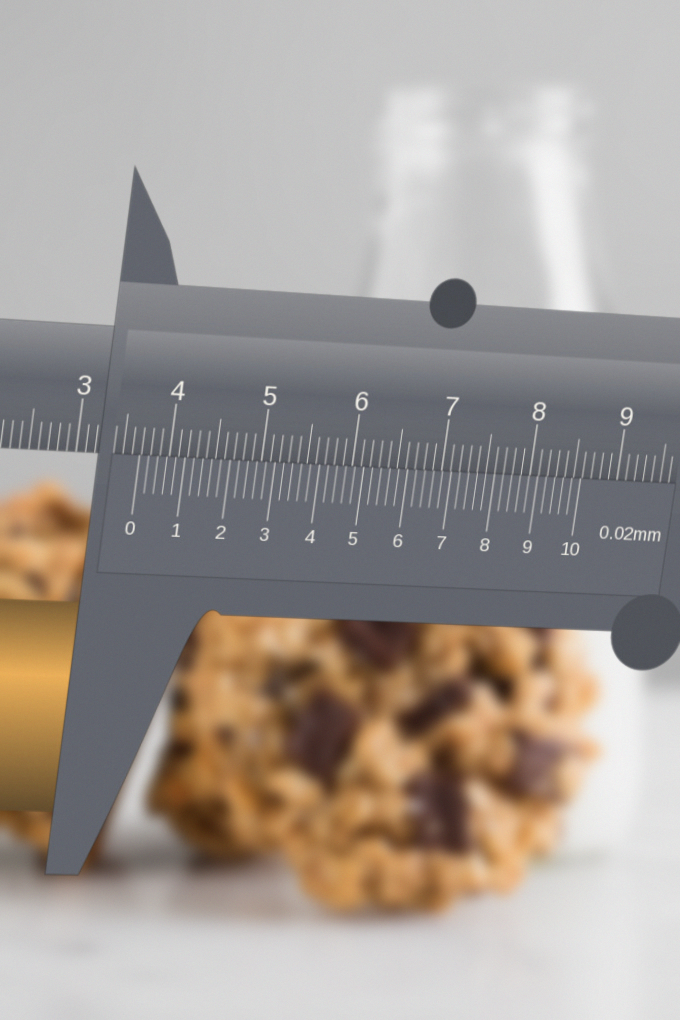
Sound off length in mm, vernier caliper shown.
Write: 36.8 mm
